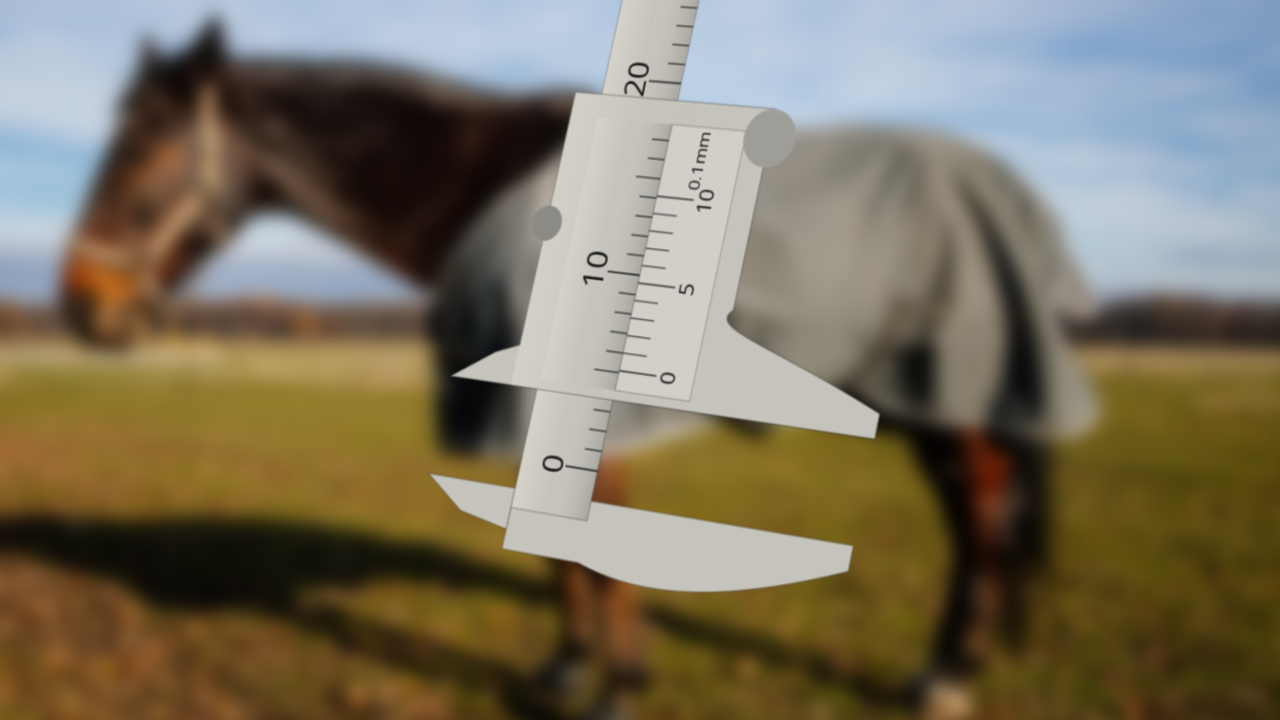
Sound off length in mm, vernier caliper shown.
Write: 5.1 mm
